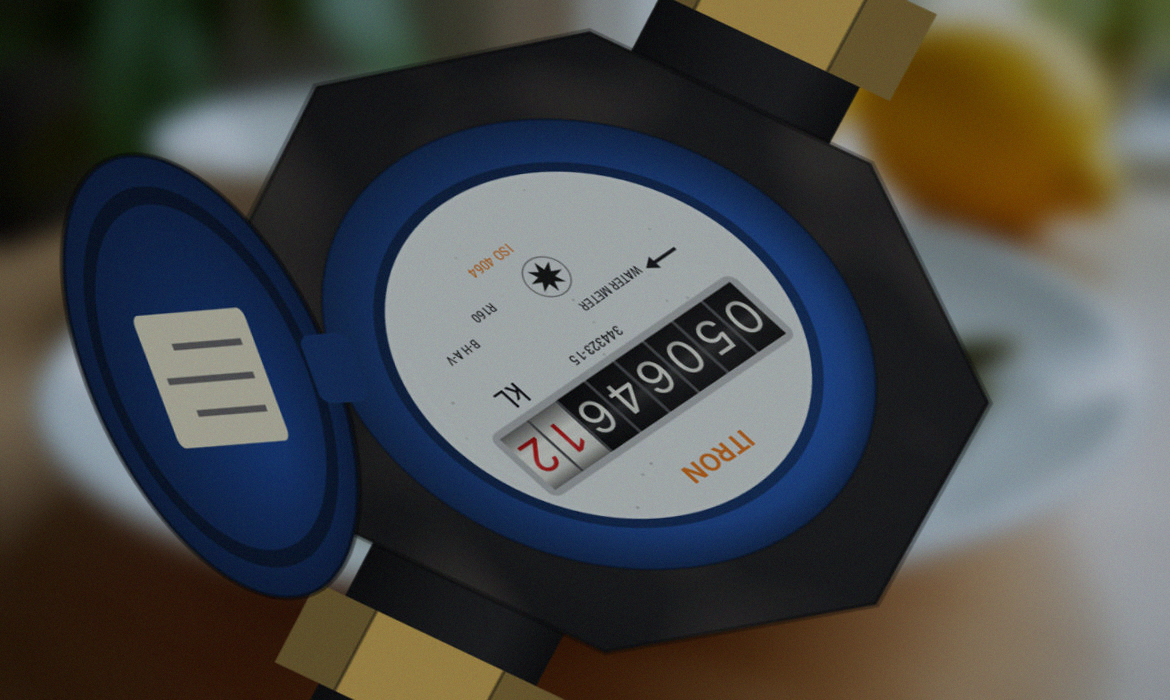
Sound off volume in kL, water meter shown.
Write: 50646.12 kL
